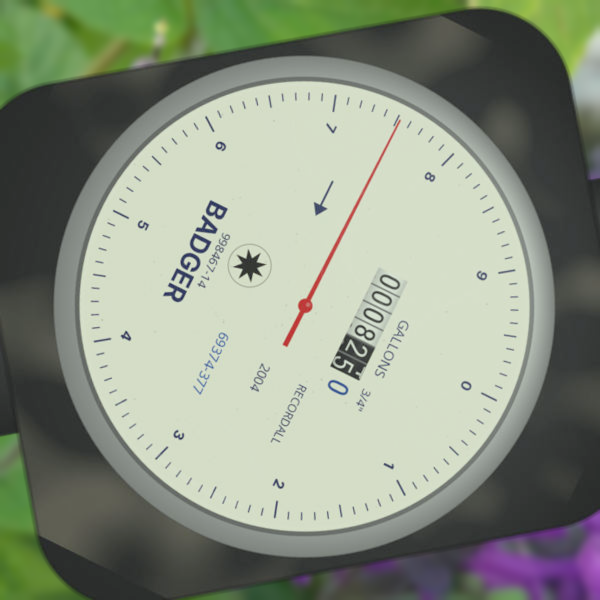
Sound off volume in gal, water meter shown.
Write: 8247.5 gal
